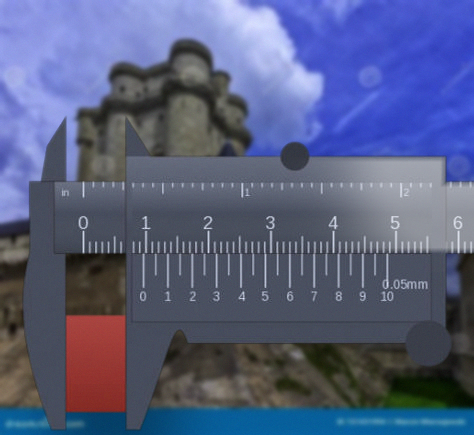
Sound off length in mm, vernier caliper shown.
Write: 9.6 mm
